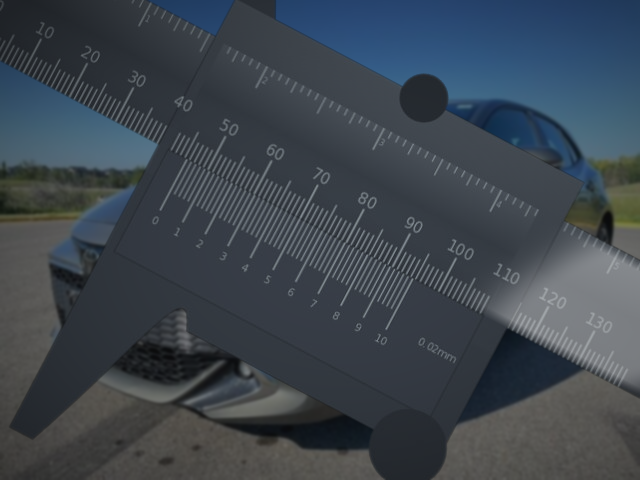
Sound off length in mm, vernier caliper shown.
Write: 45.5 mm
